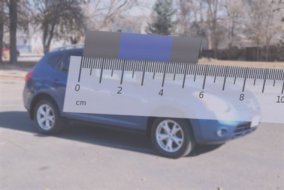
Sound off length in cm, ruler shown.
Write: 5.5 cm
